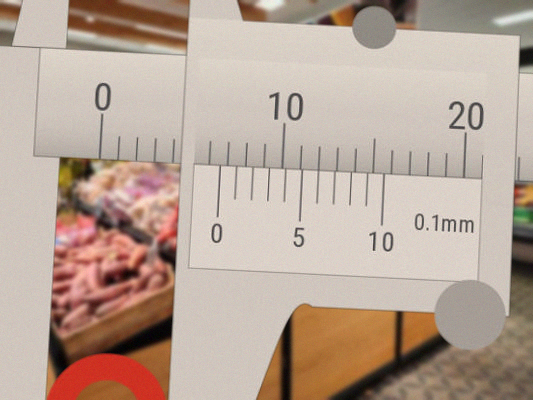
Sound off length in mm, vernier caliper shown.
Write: 6.6 mm
